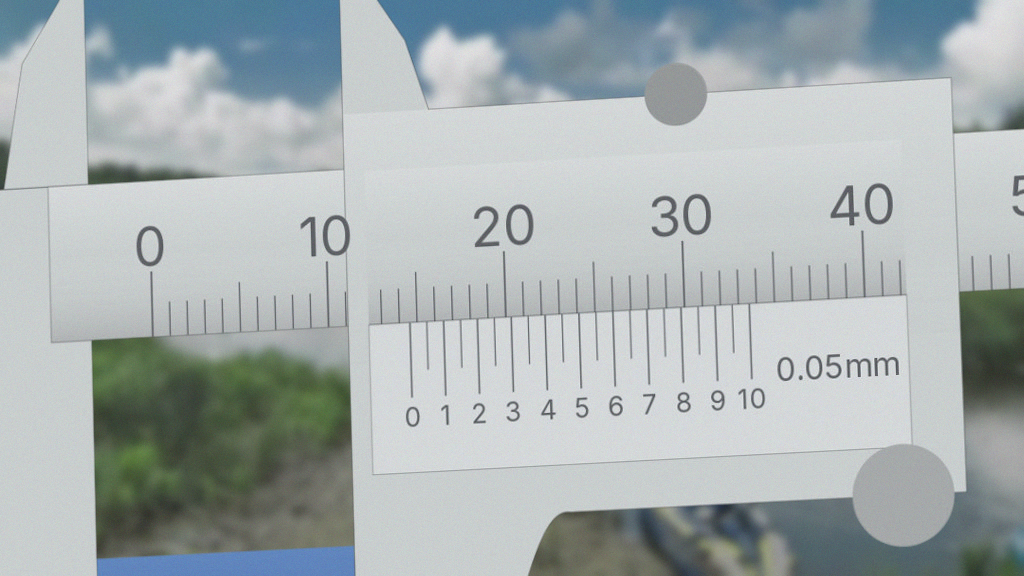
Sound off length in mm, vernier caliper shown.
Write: 14.6 mm
